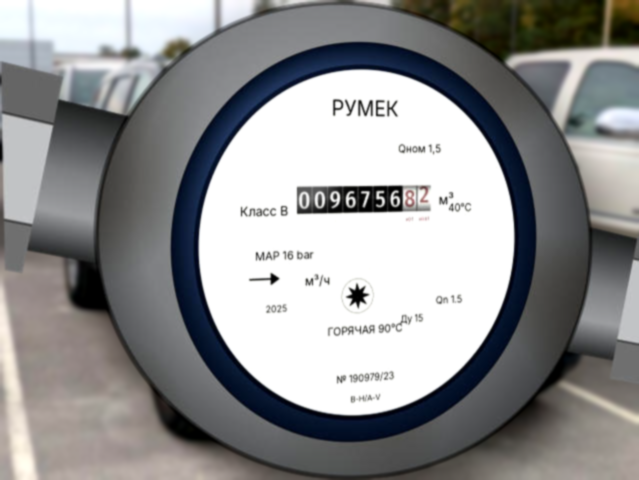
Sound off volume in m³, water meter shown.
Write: 96756.82 m³
